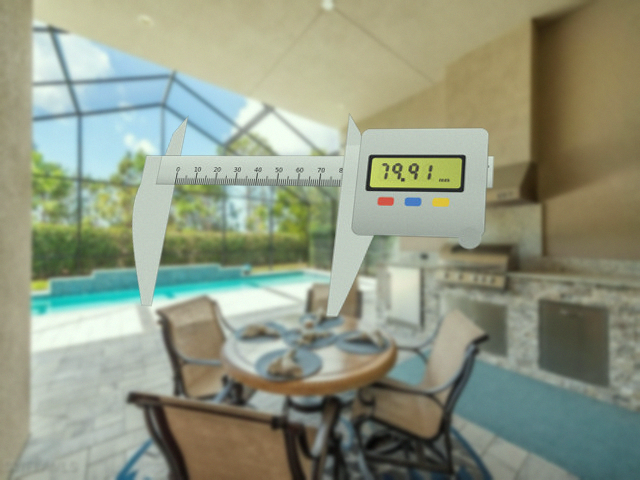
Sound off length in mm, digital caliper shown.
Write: 79.91 mm
